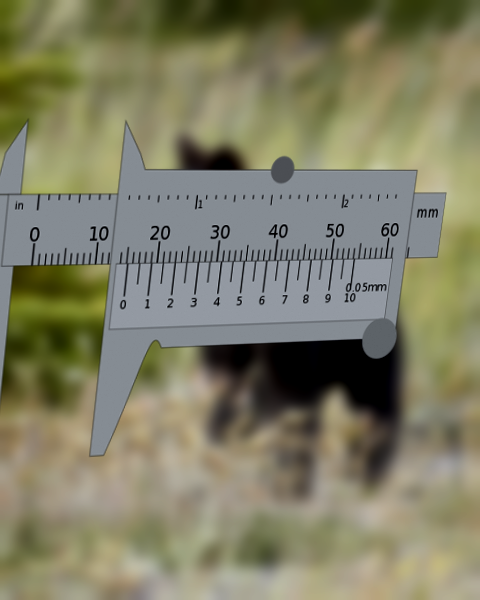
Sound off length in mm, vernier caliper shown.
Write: 15.2 mm
